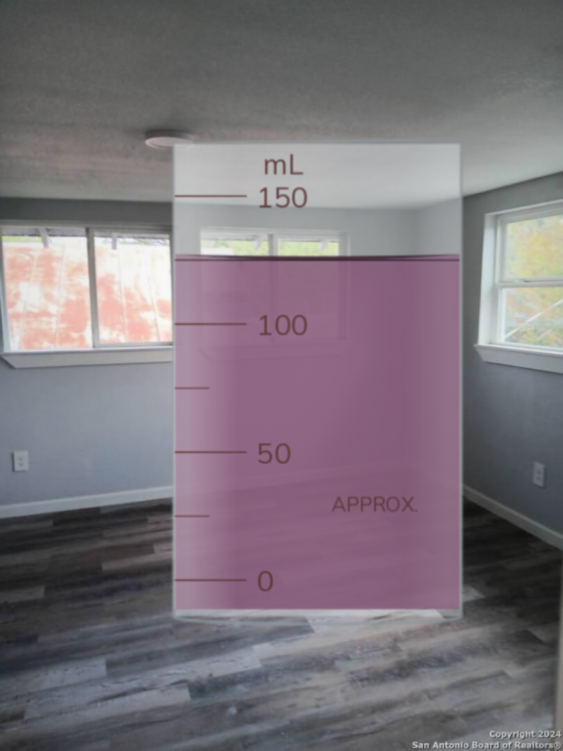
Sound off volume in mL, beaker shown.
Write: 125 mL
